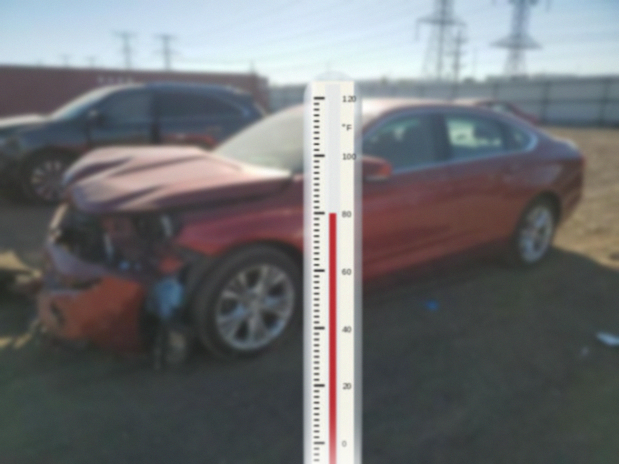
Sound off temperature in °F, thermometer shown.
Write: 80 °F
